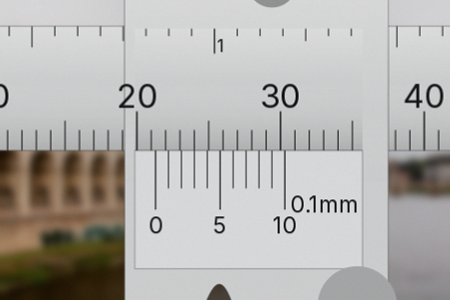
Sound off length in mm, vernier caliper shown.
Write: 21.3 mm
